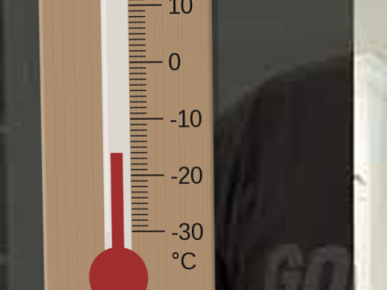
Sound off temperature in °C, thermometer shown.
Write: -16 °C
